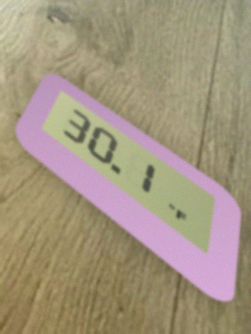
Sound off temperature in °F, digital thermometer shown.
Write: 30.1 °F
